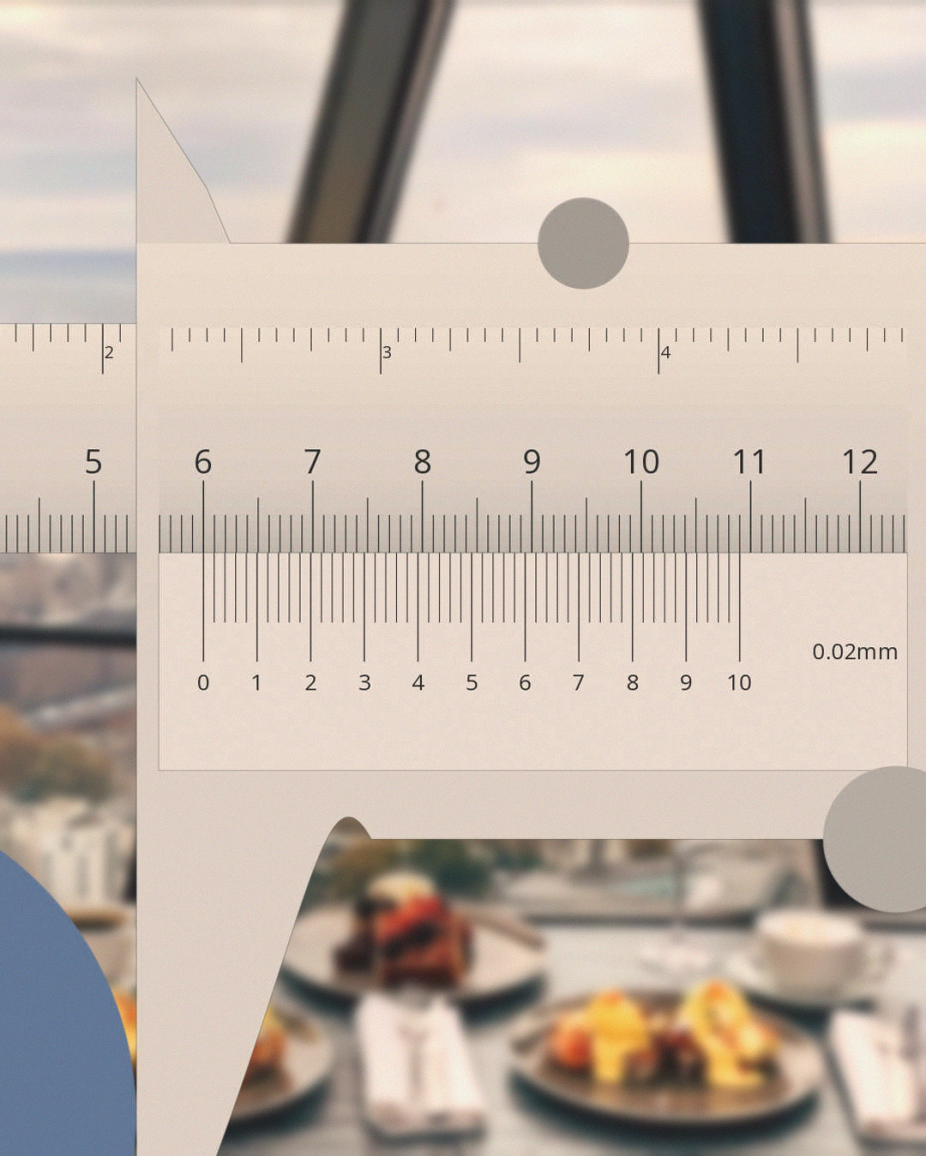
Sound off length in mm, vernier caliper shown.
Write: 60.0 mm
